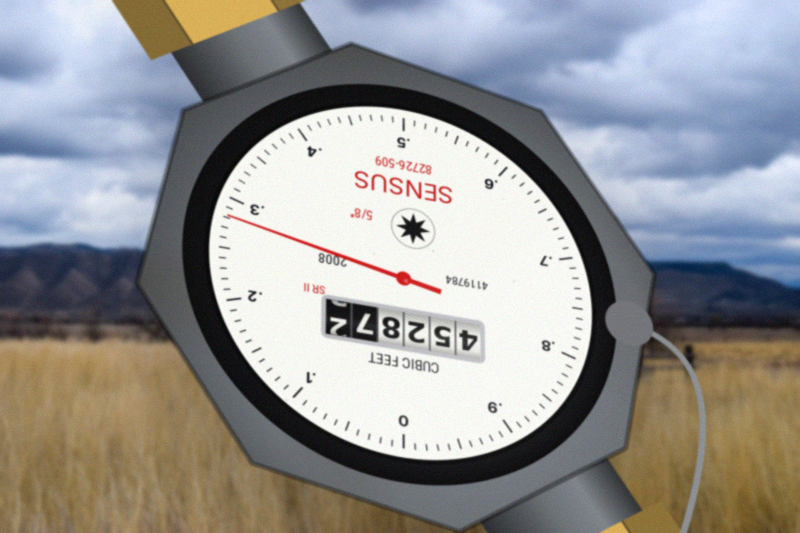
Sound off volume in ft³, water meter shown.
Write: 452872.28 ft³
